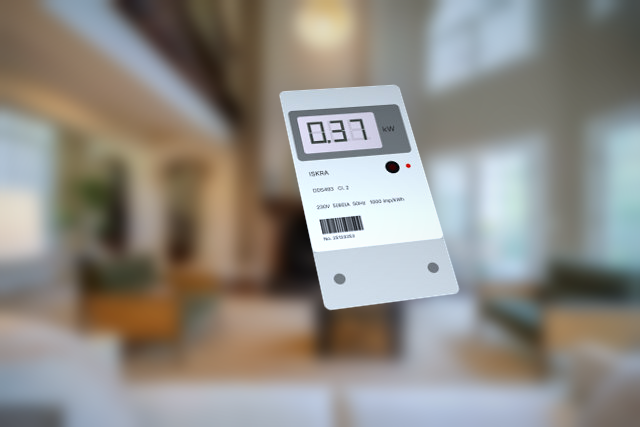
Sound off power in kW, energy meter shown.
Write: 0.37 kW
